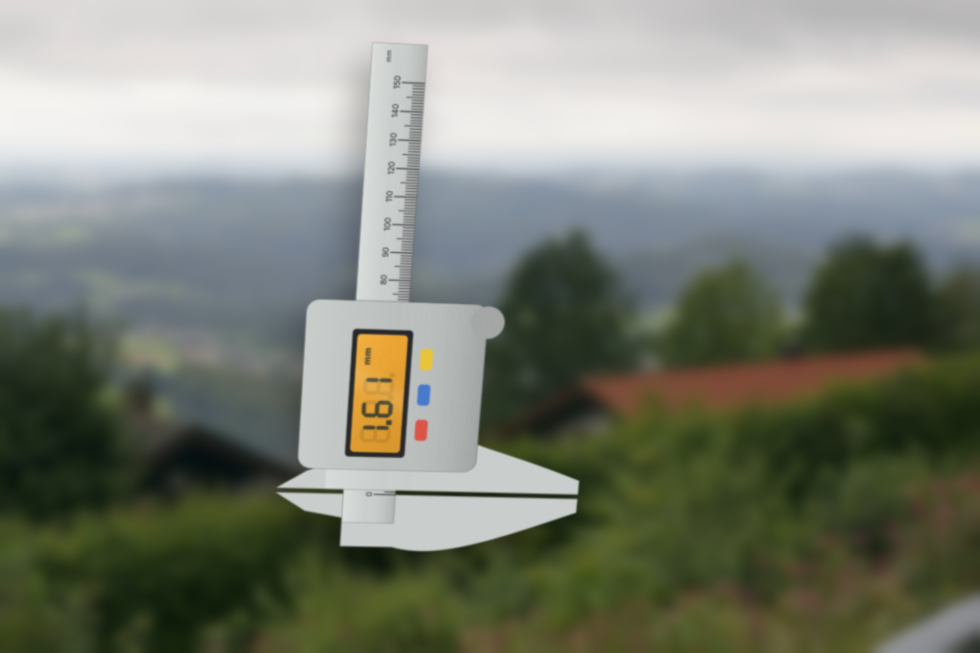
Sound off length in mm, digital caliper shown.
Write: 1.61 mm
